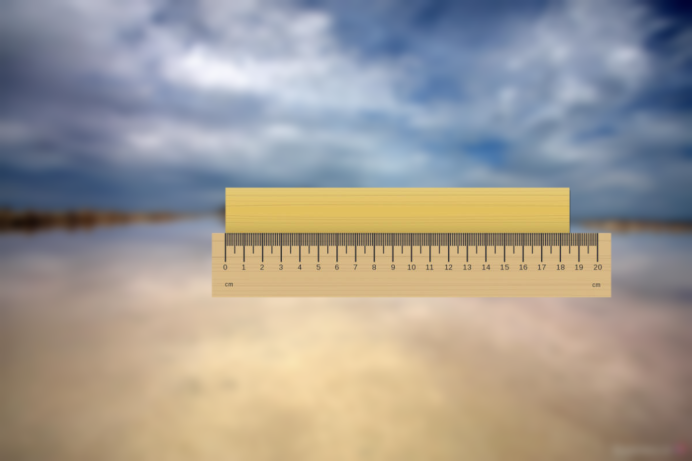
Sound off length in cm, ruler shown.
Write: 18.5 cm
